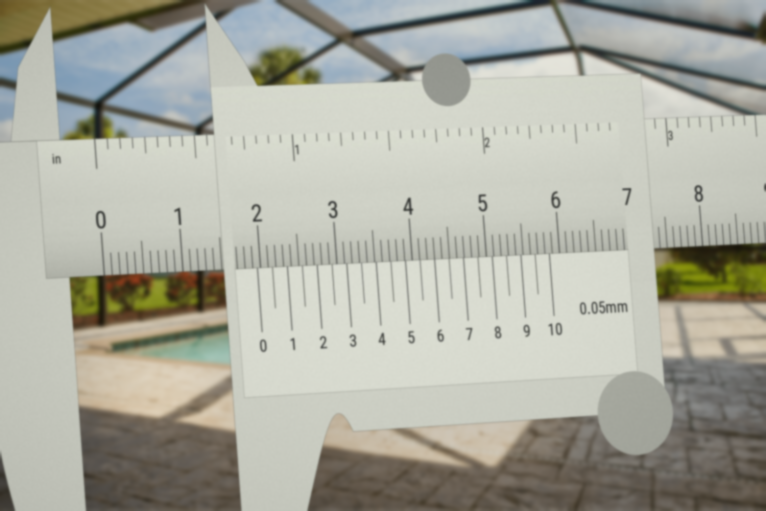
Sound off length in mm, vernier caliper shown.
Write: 19.6 mm
